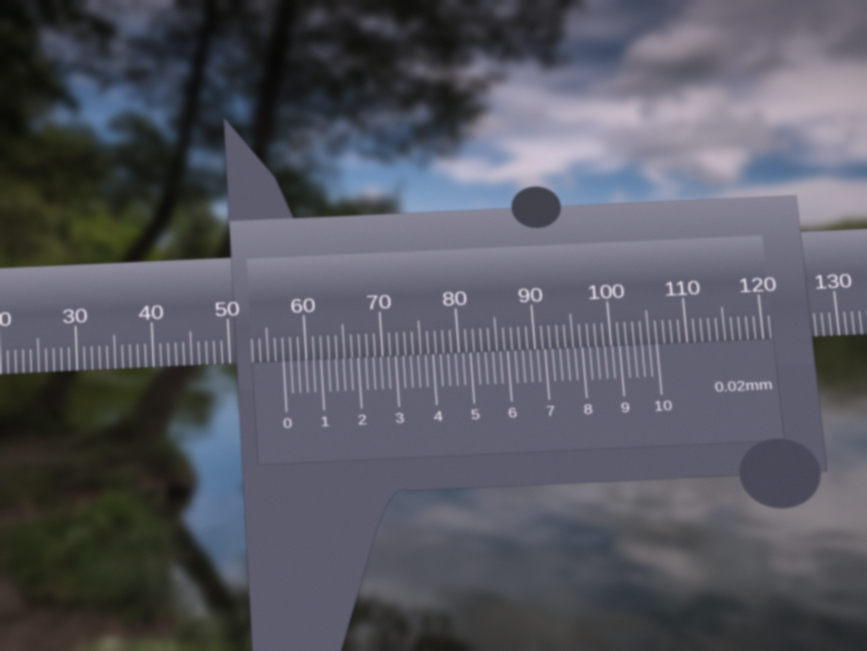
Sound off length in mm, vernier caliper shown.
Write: 57.0 mm
